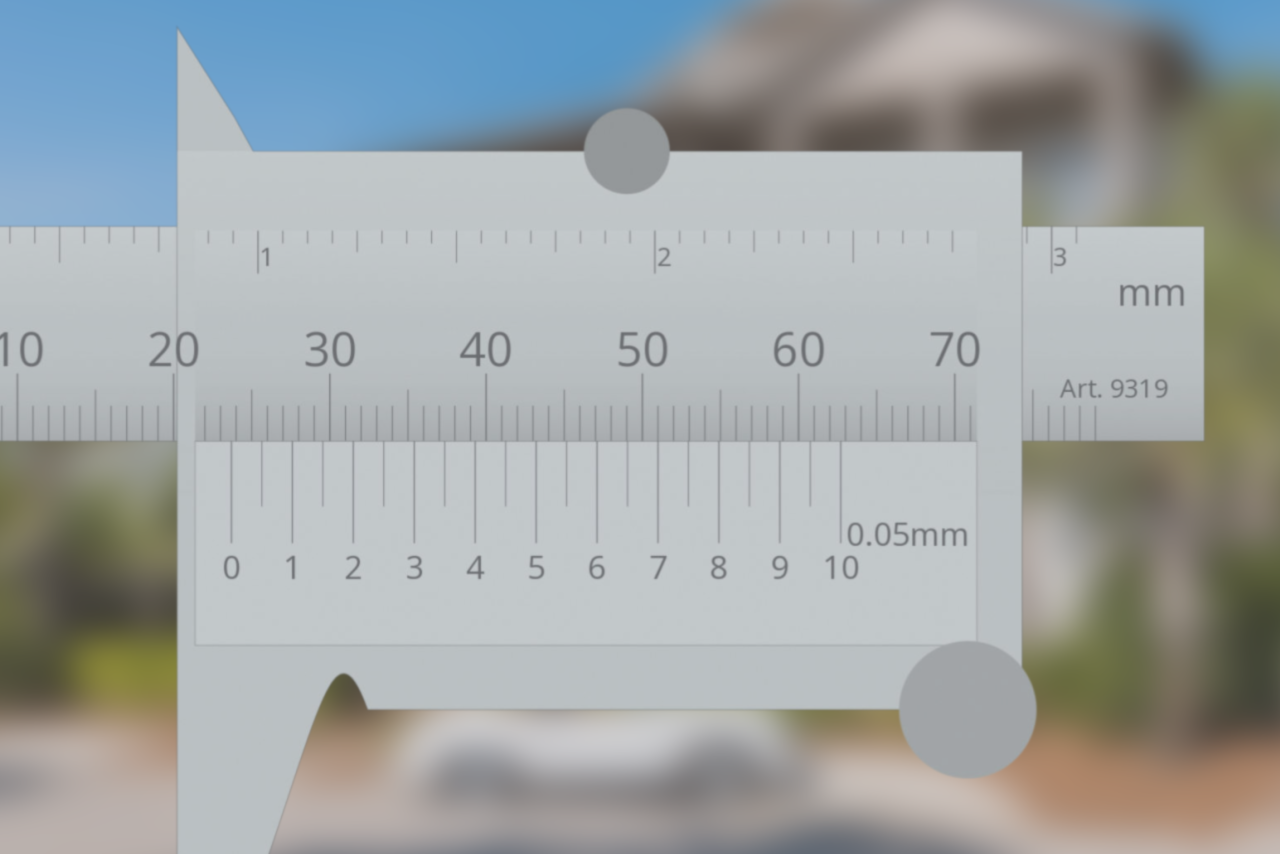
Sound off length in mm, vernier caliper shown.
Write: 23.7 mm
